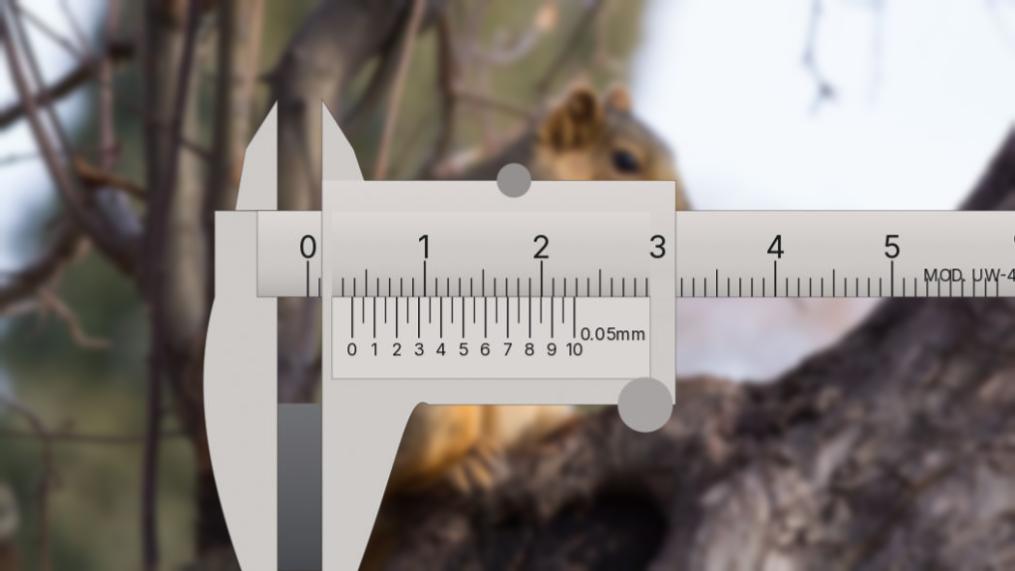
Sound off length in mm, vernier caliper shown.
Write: 3.8 mm
